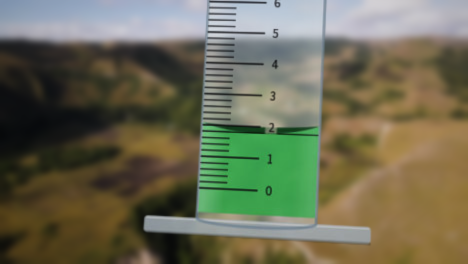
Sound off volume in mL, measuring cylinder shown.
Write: 1.8 mL
